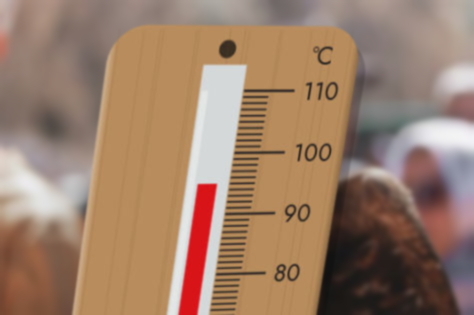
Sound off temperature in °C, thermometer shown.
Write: 95 °C
